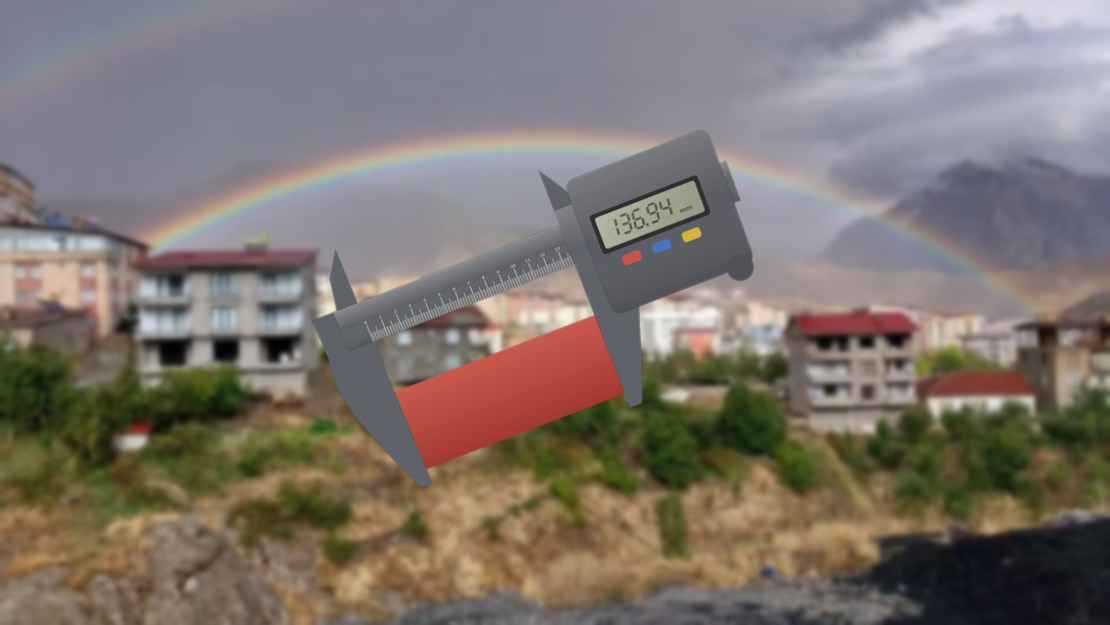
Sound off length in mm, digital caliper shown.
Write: 136.94 mm
